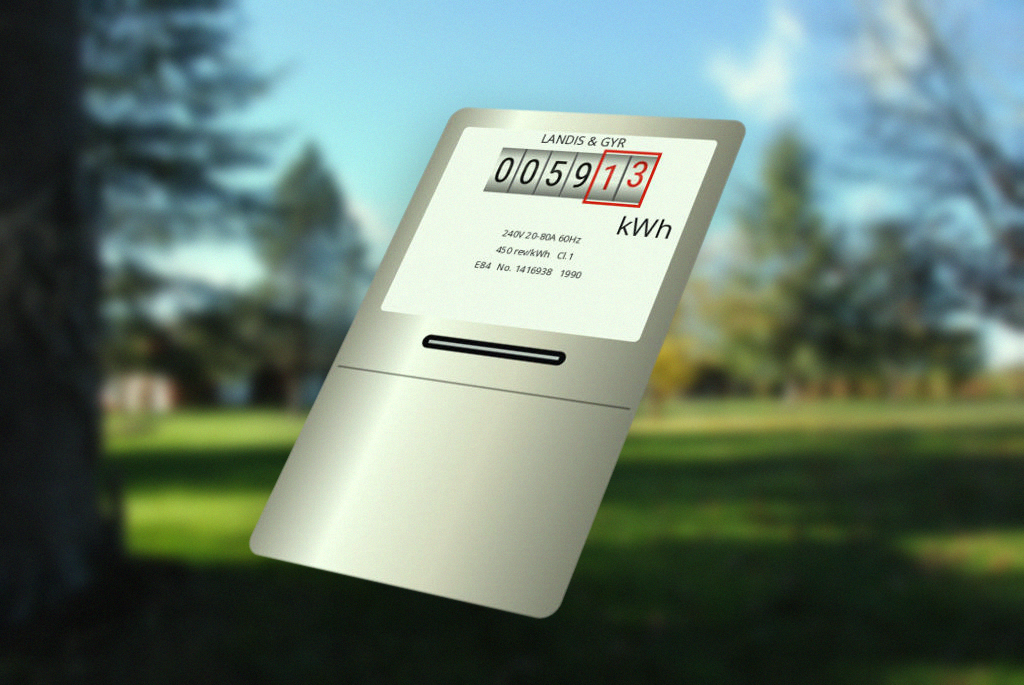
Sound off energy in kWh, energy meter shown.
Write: 59.13 kWh
